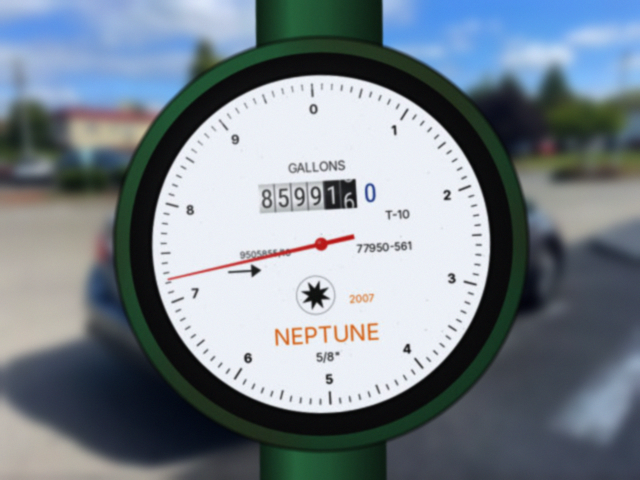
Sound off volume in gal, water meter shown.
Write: 8599157.2 gal
